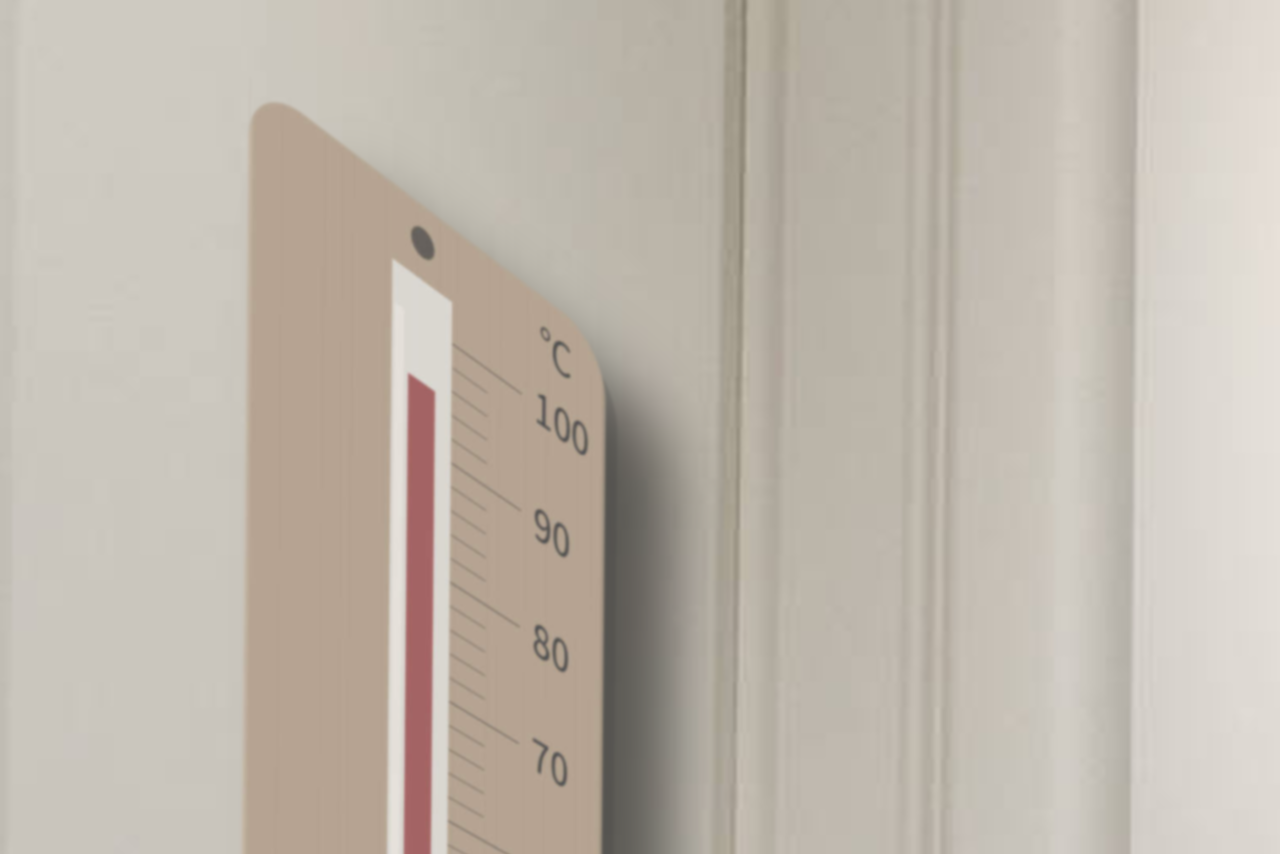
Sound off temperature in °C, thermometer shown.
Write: 95 °C
